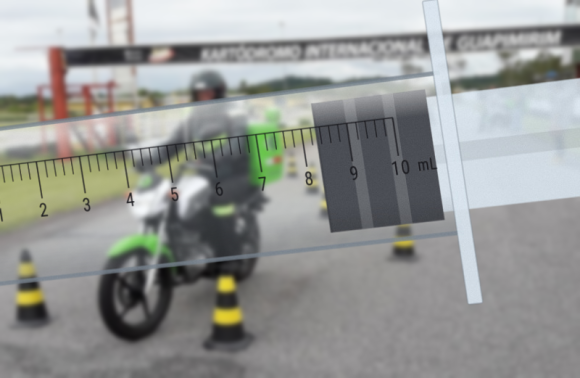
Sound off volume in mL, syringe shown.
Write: 8.3 mL
